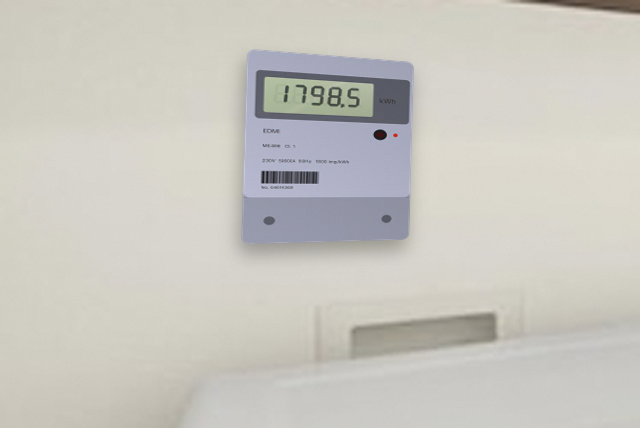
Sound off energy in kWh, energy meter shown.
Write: 1798.5 kWh
